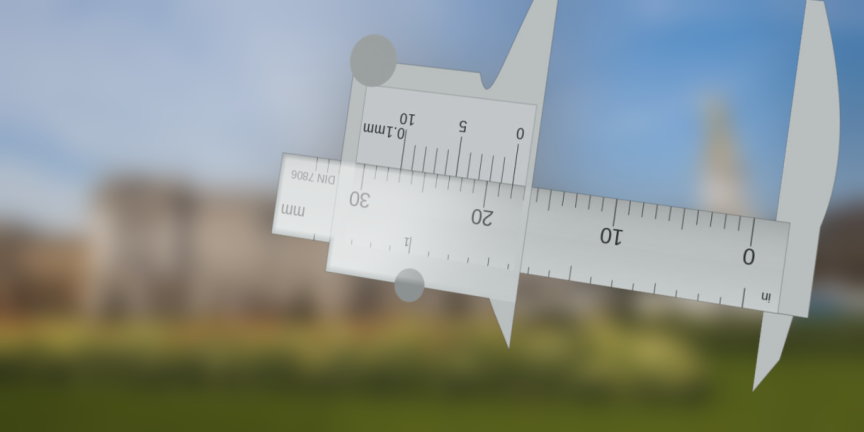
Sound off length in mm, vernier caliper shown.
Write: 18.0 mm
